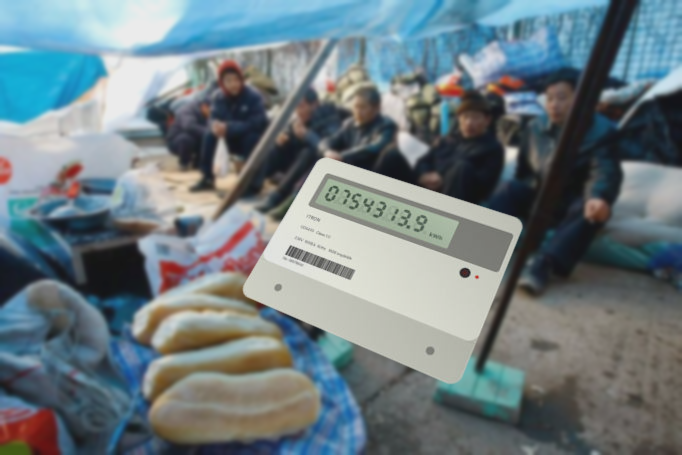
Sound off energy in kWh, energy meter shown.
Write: 754313.9 kWh
